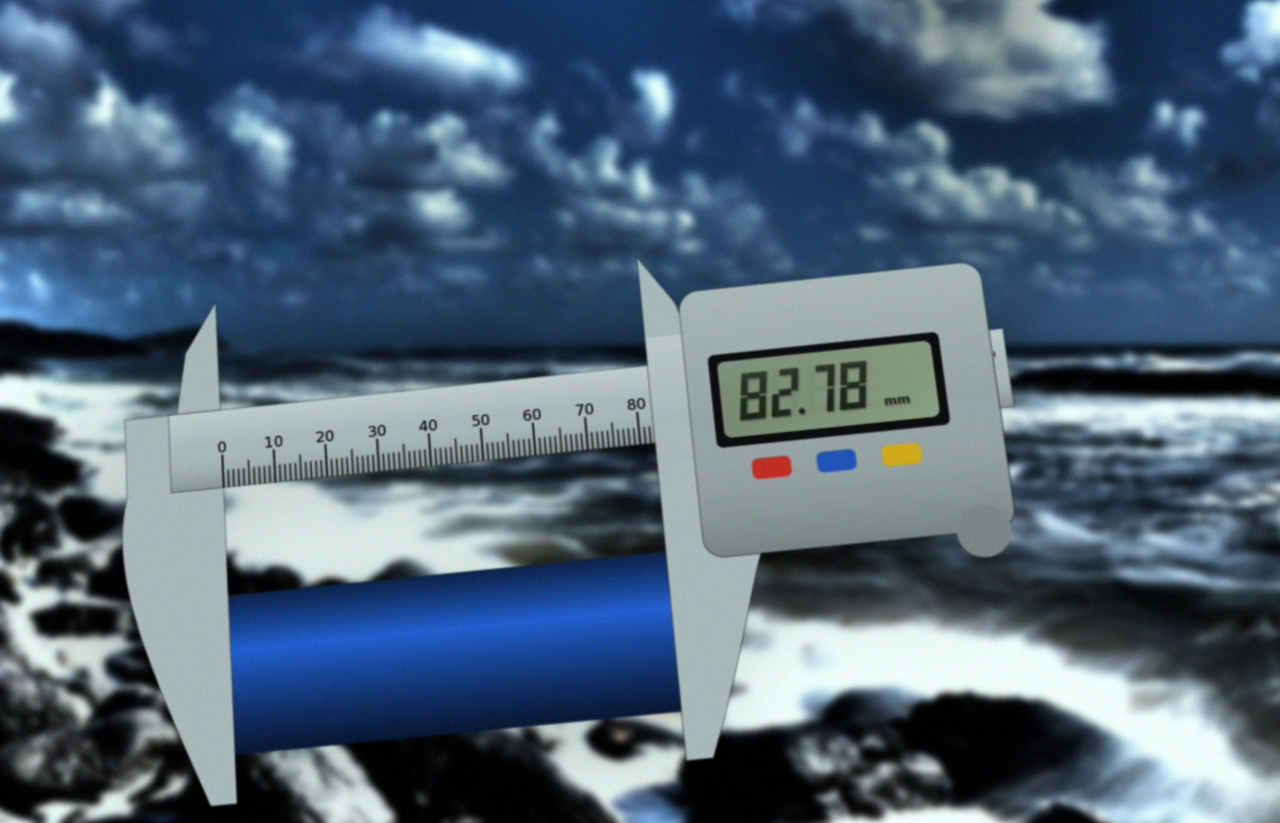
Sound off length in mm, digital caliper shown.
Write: 82.78 mm
